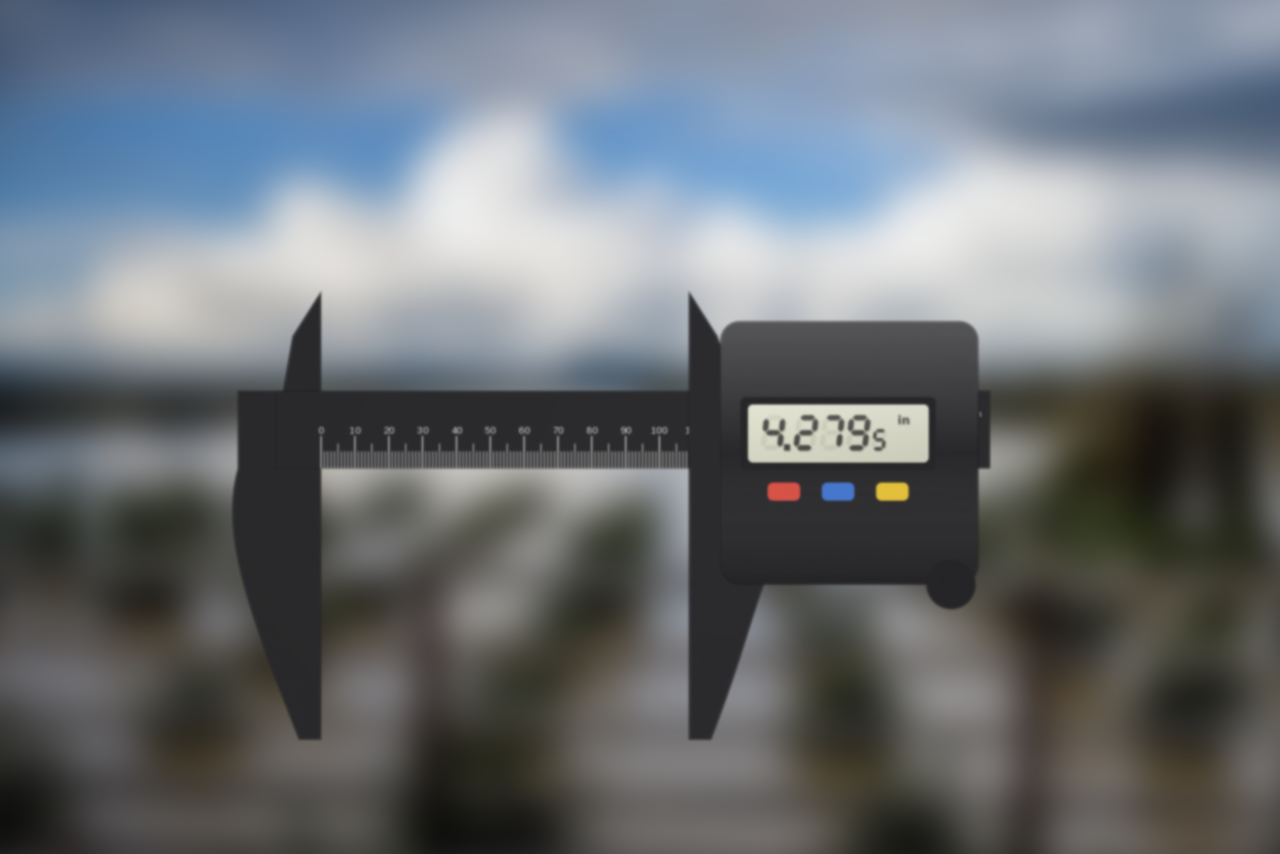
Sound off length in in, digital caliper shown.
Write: 4.2795 in
